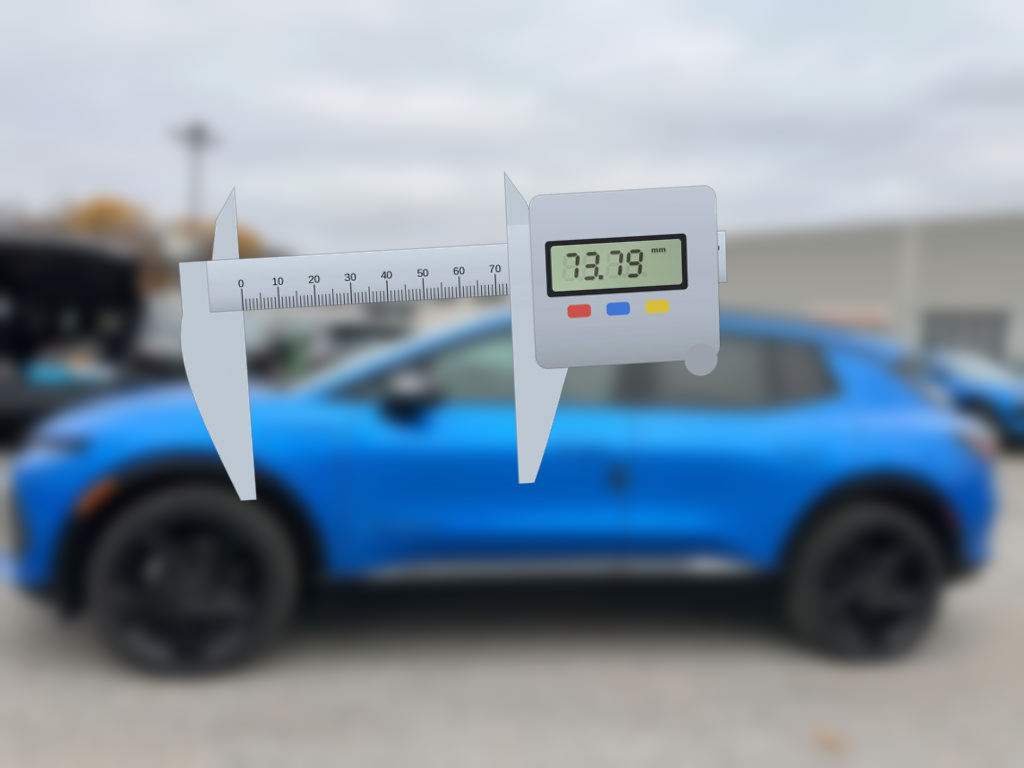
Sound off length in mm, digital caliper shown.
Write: 73.79 mm
